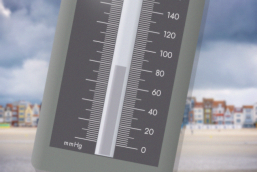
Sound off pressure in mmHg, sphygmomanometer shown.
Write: 80 mmHg
